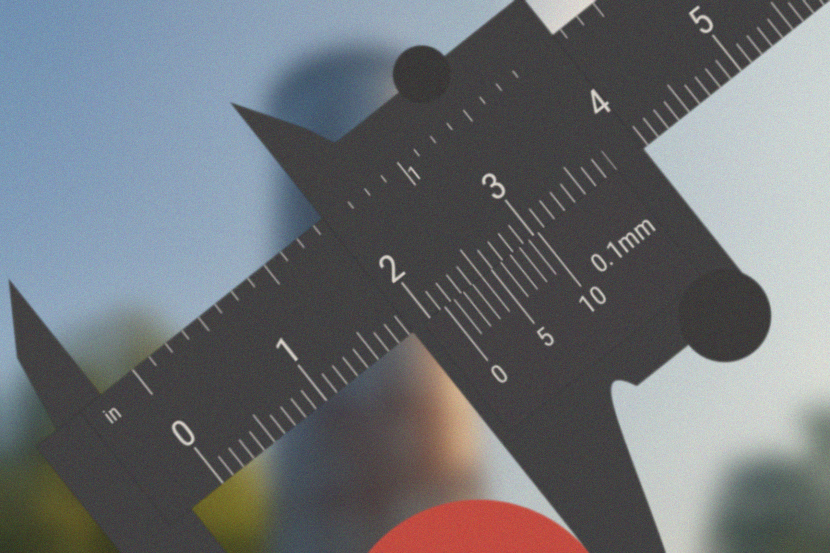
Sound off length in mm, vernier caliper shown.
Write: 21.4 mm
